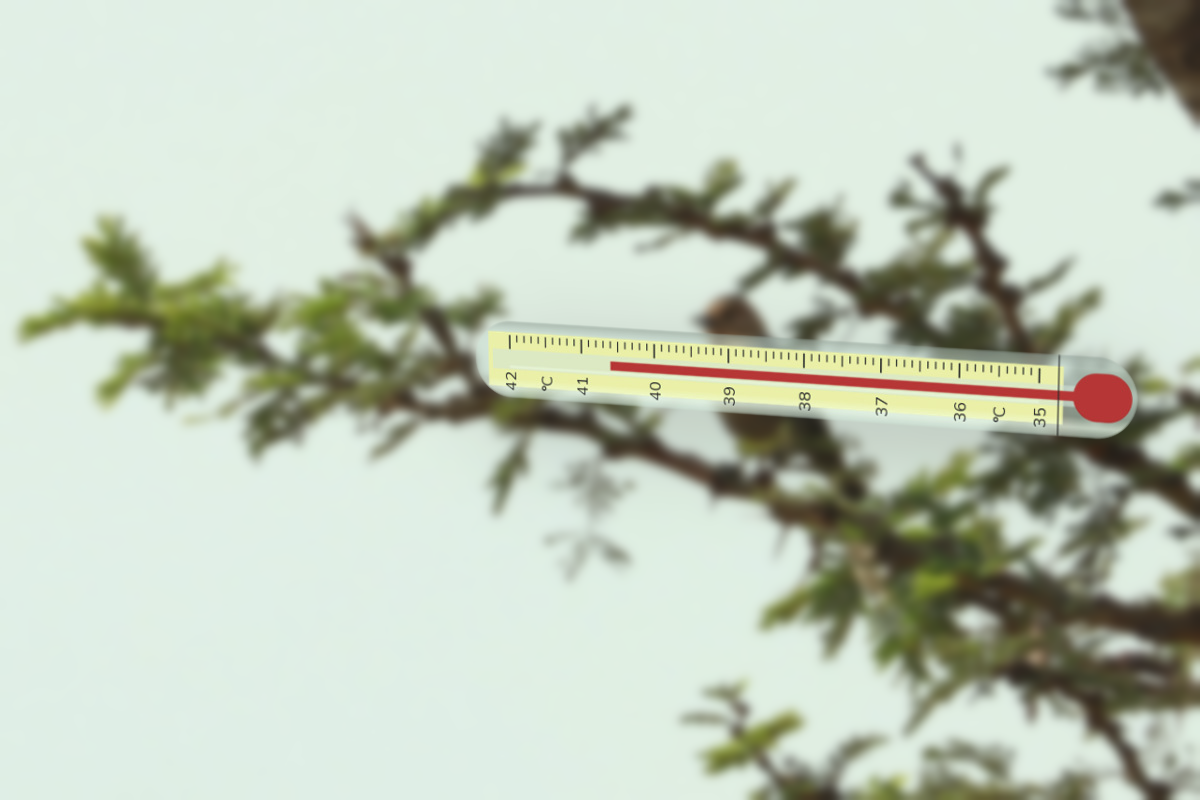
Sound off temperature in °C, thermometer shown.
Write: 40.6 °C
